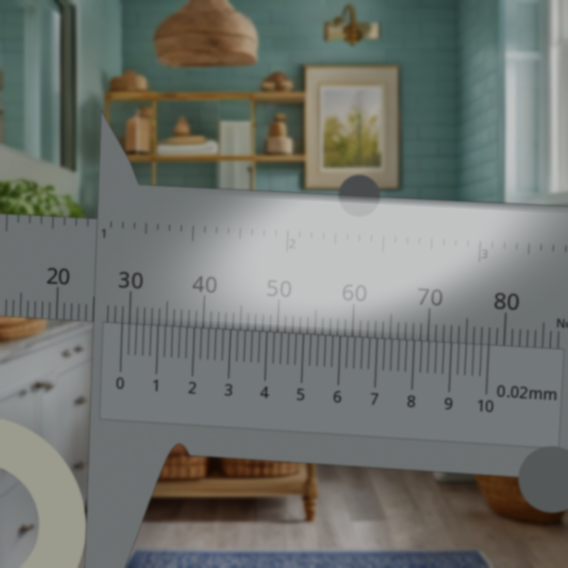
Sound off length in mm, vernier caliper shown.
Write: 29.0 mm
